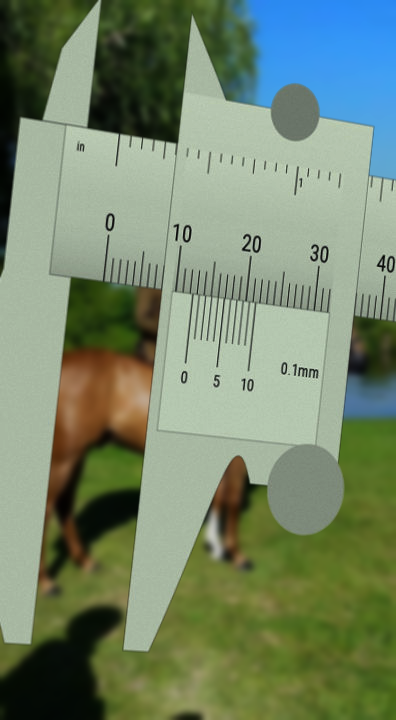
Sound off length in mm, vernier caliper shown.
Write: 12.4 mm
